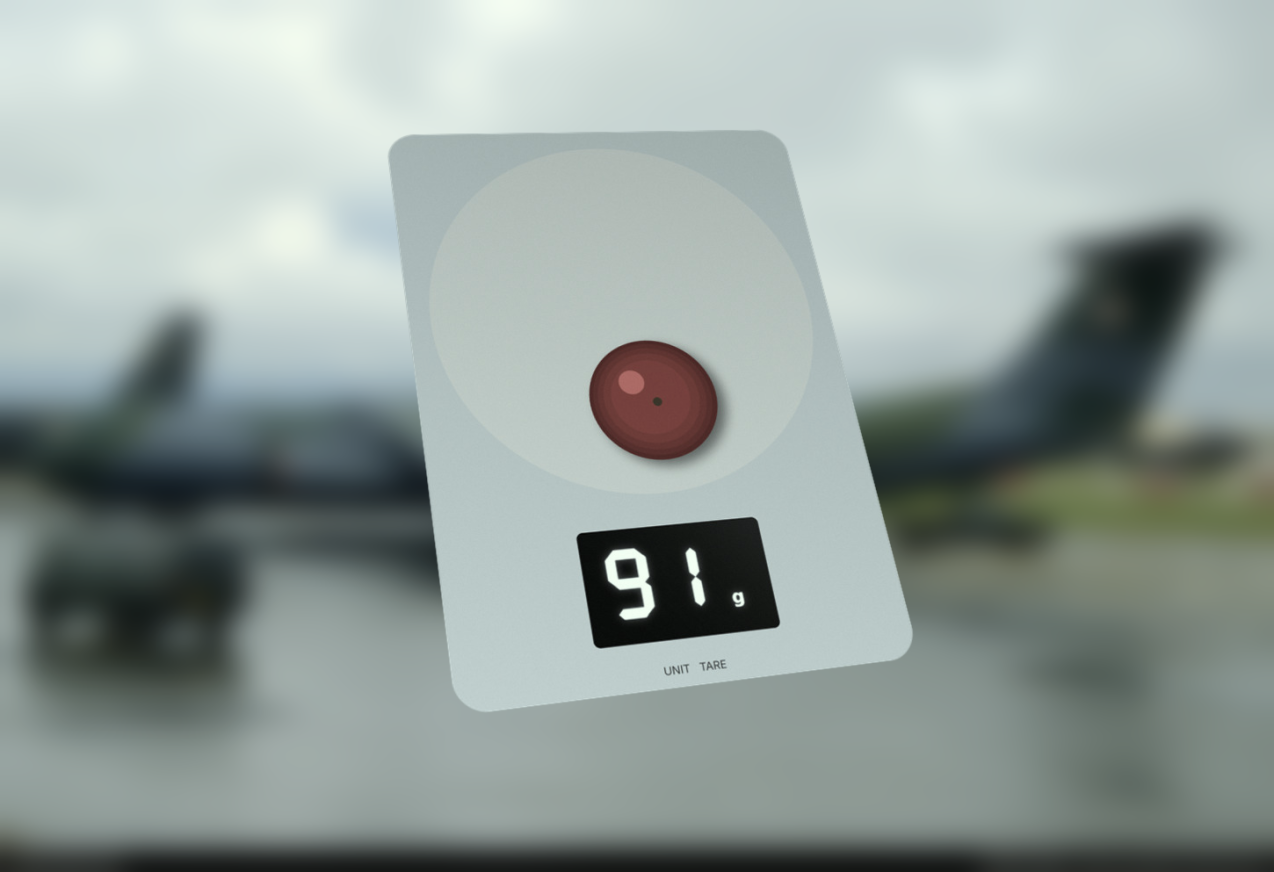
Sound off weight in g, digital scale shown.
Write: 91 g
